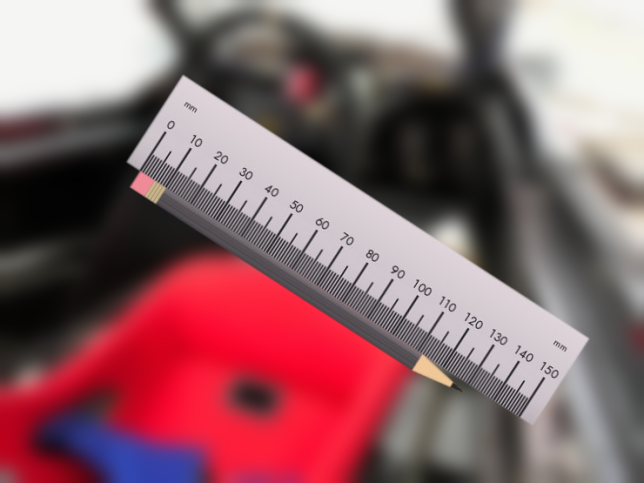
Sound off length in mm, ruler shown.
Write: 130 mm
